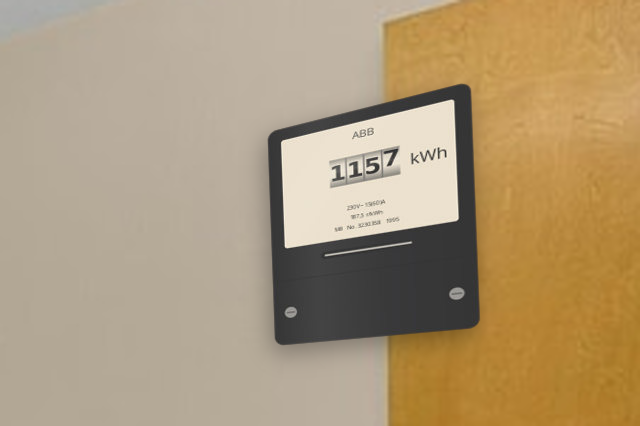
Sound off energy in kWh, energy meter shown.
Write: 1157 kWh
